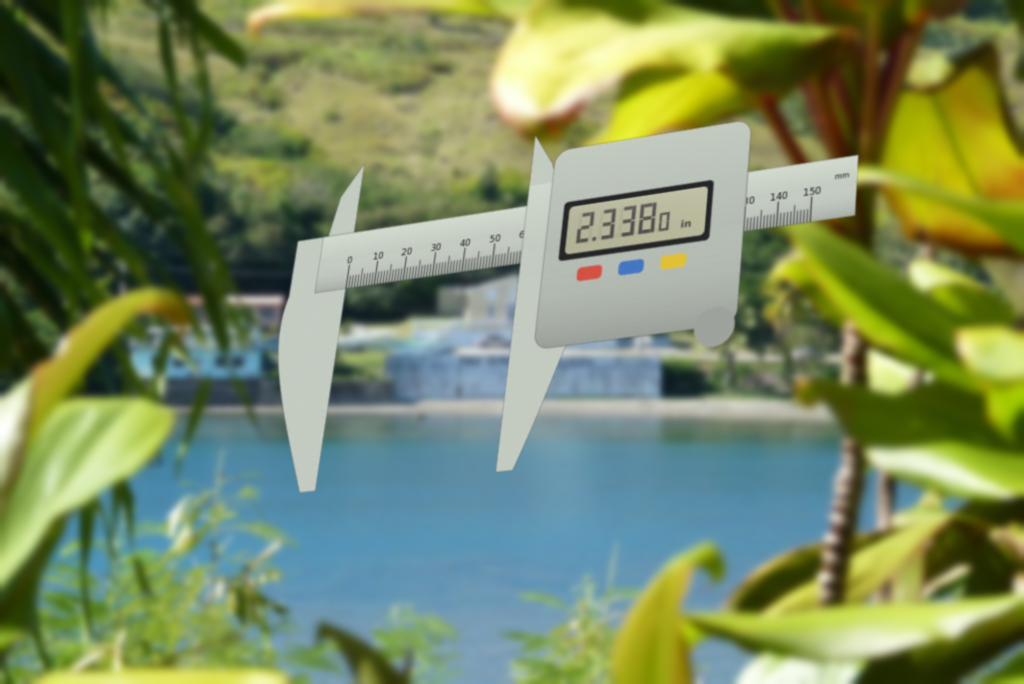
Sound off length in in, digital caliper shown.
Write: 2.3380 in
